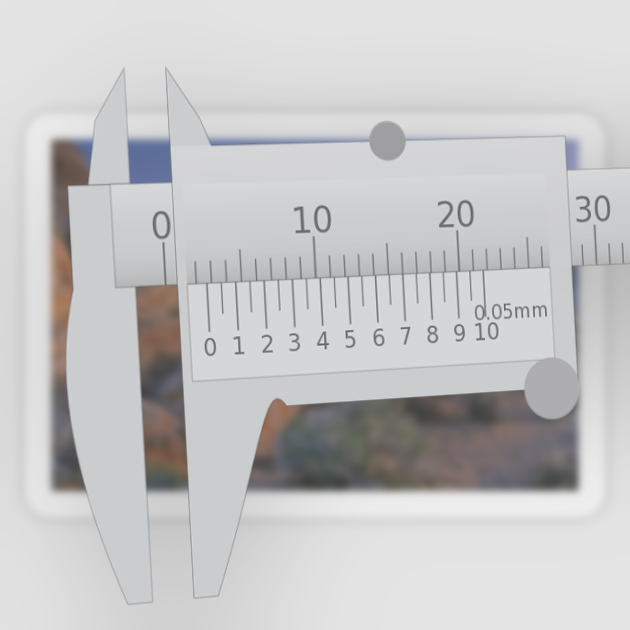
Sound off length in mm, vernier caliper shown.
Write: 2.7 mm
